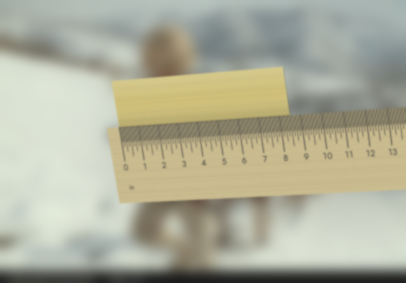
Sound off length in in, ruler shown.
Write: 8.5 in
